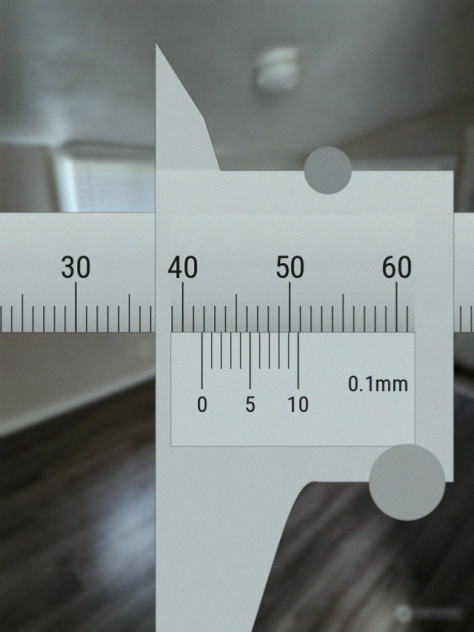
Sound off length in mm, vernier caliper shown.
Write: 41.8 mm
